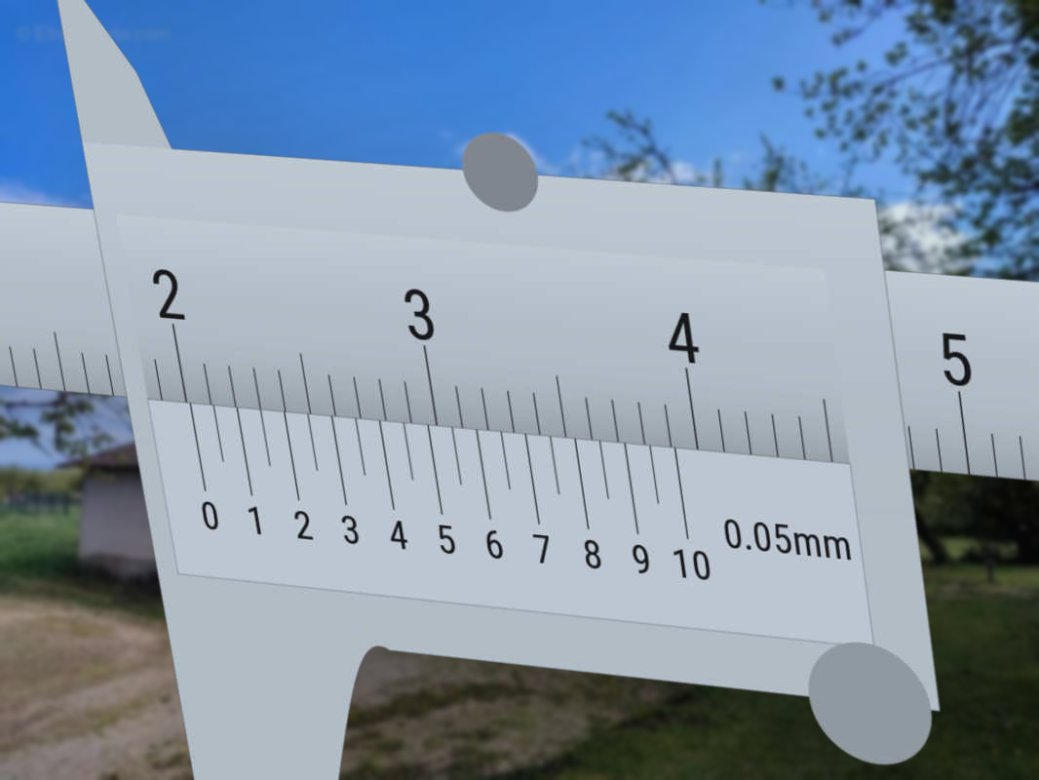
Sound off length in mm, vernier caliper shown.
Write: 20.15 mm
